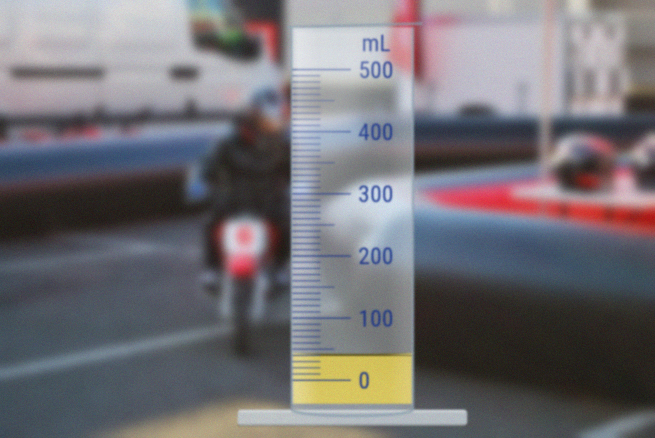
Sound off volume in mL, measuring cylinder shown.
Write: 40 mL
